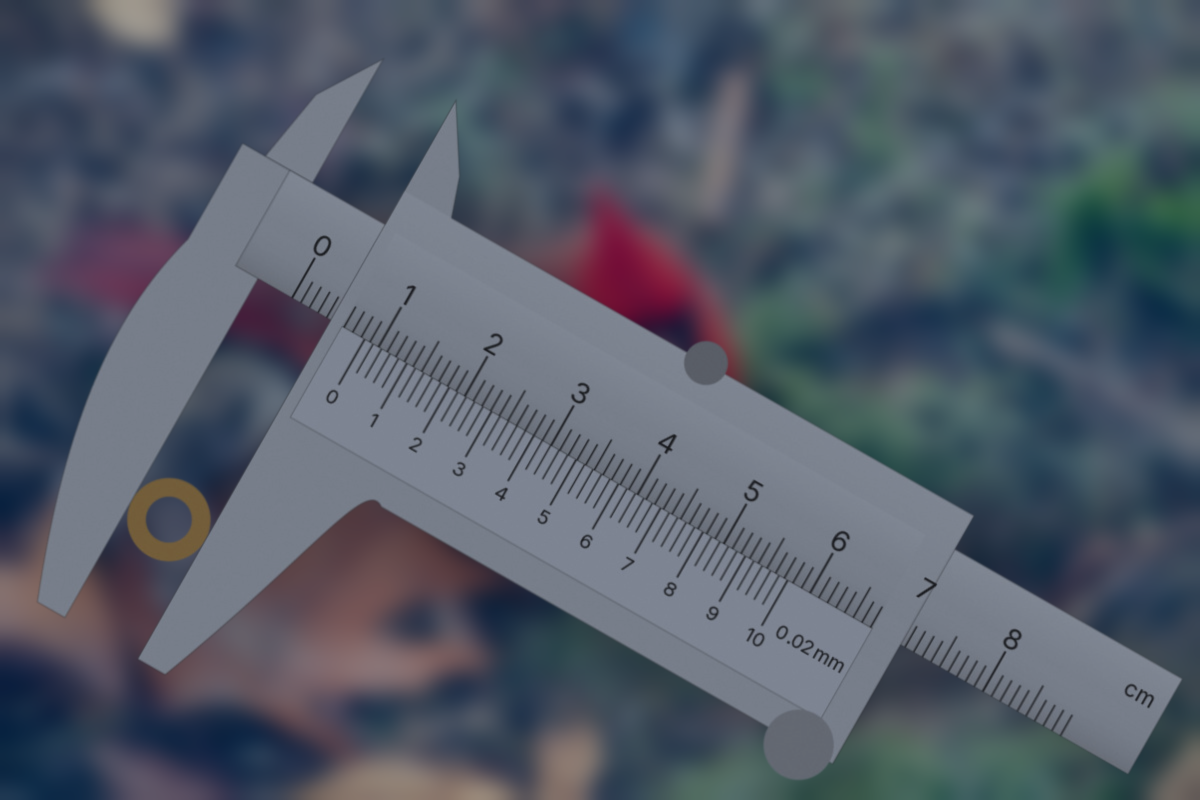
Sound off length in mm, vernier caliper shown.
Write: 8.4 mm
